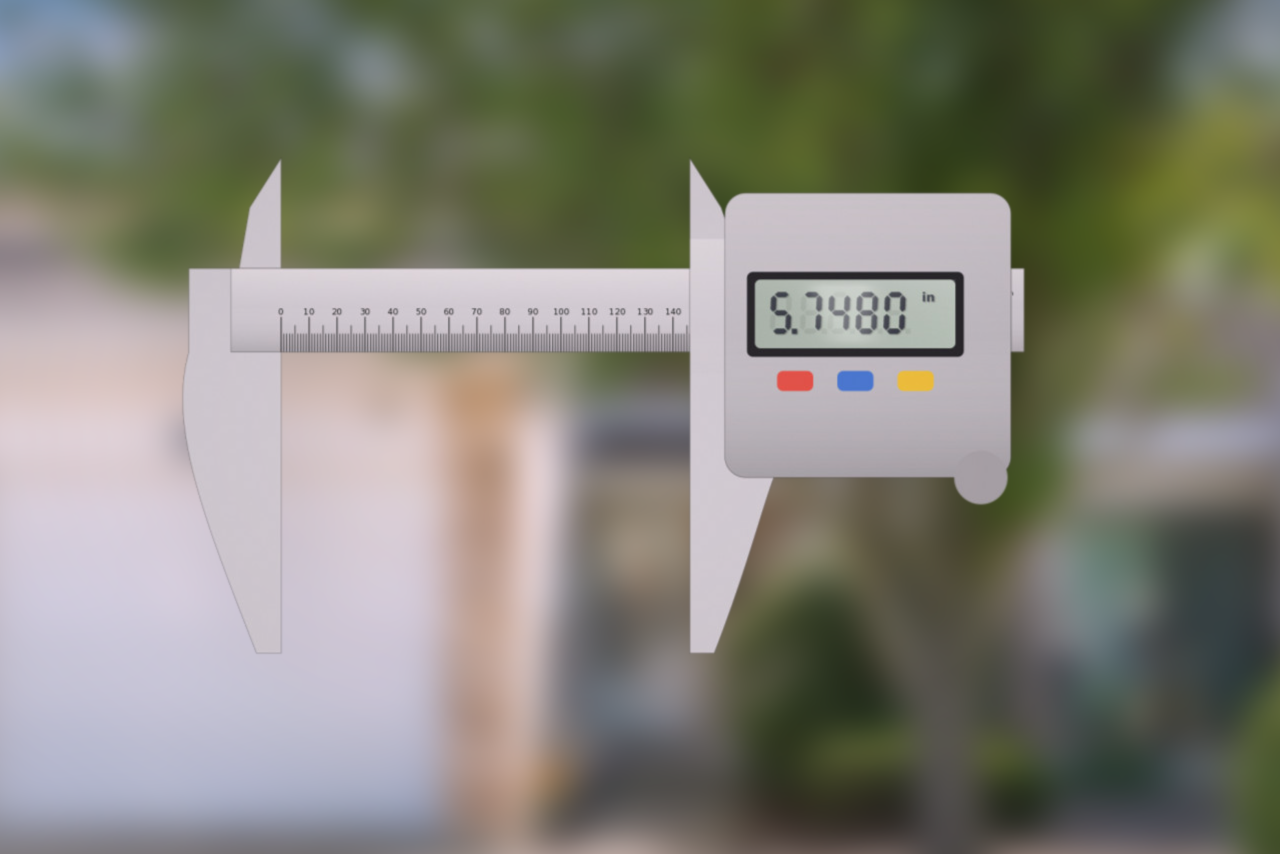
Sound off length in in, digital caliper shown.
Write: 5.7480 in
